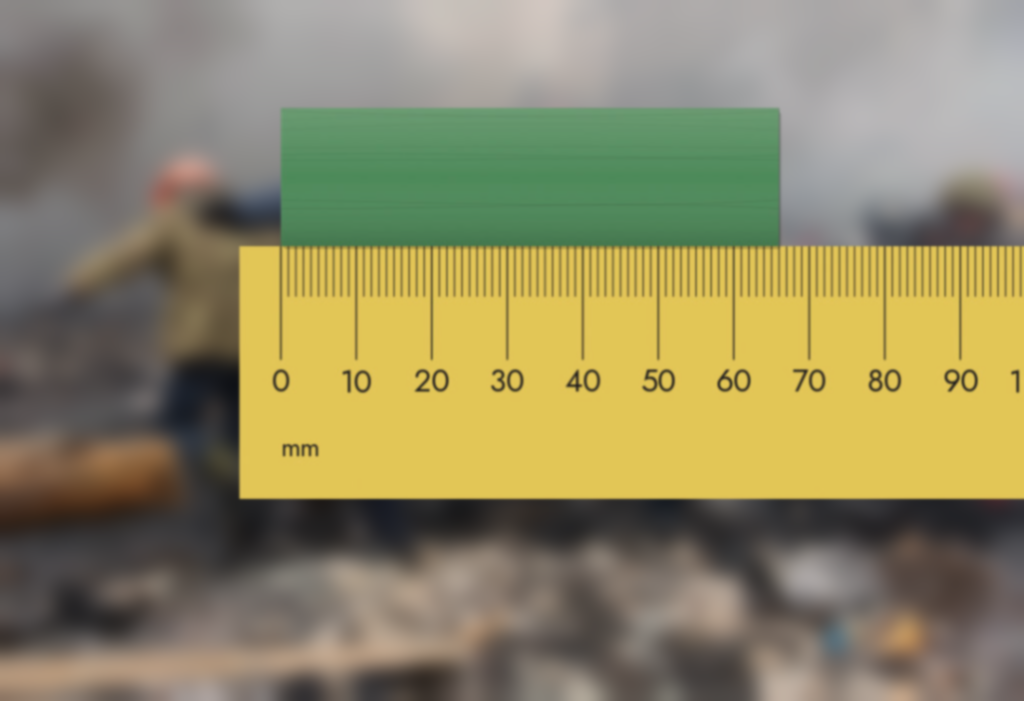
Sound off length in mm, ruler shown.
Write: 66 mm
